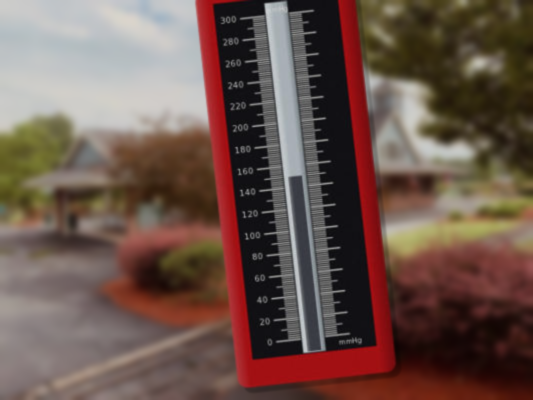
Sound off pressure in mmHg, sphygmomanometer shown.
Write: 150 mmHg
